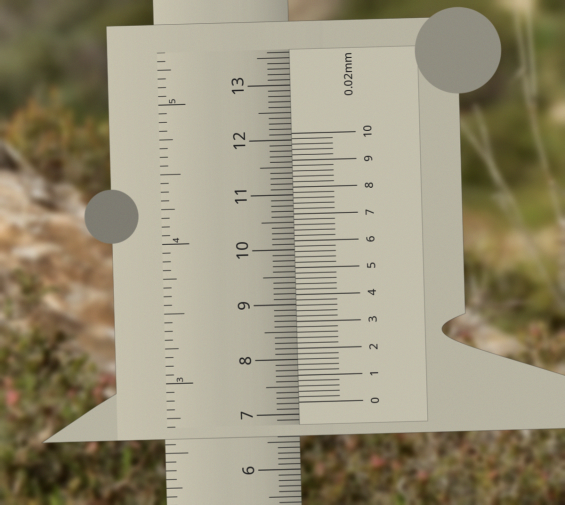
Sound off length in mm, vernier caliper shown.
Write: 72.2 mm
